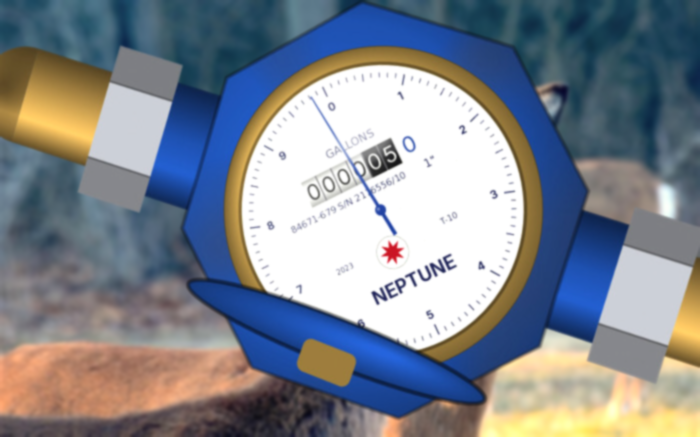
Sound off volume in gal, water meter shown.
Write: 49.8 gal
